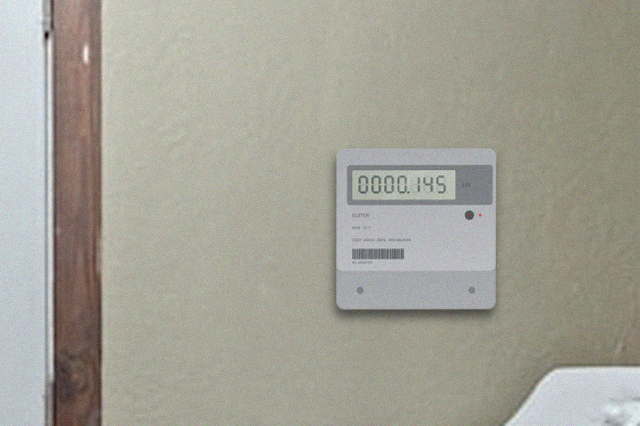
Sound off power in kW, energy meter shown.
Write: 0.145 kW
